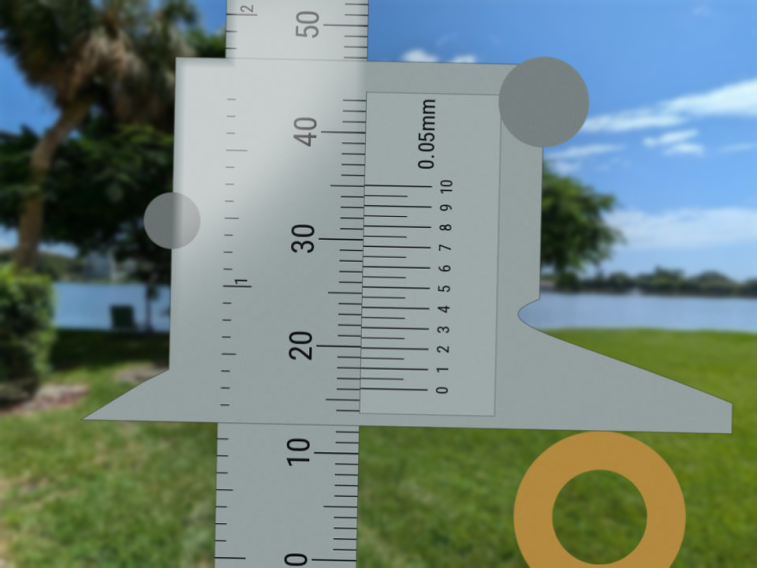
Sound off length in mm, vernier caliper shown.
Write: 16.1 mm
